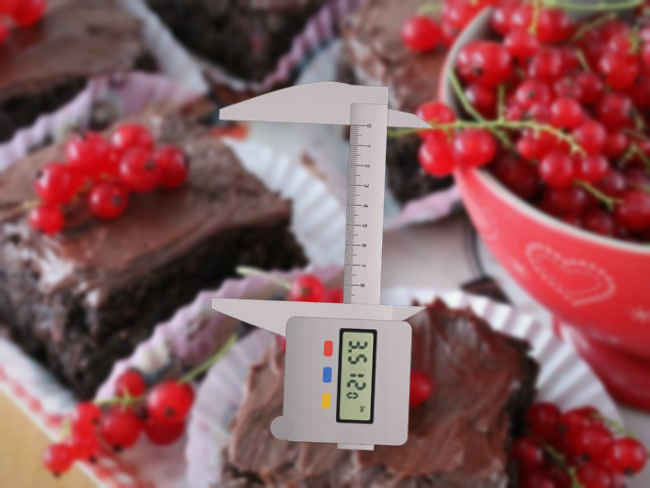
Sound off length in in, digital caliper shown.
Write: 3.5120 in
